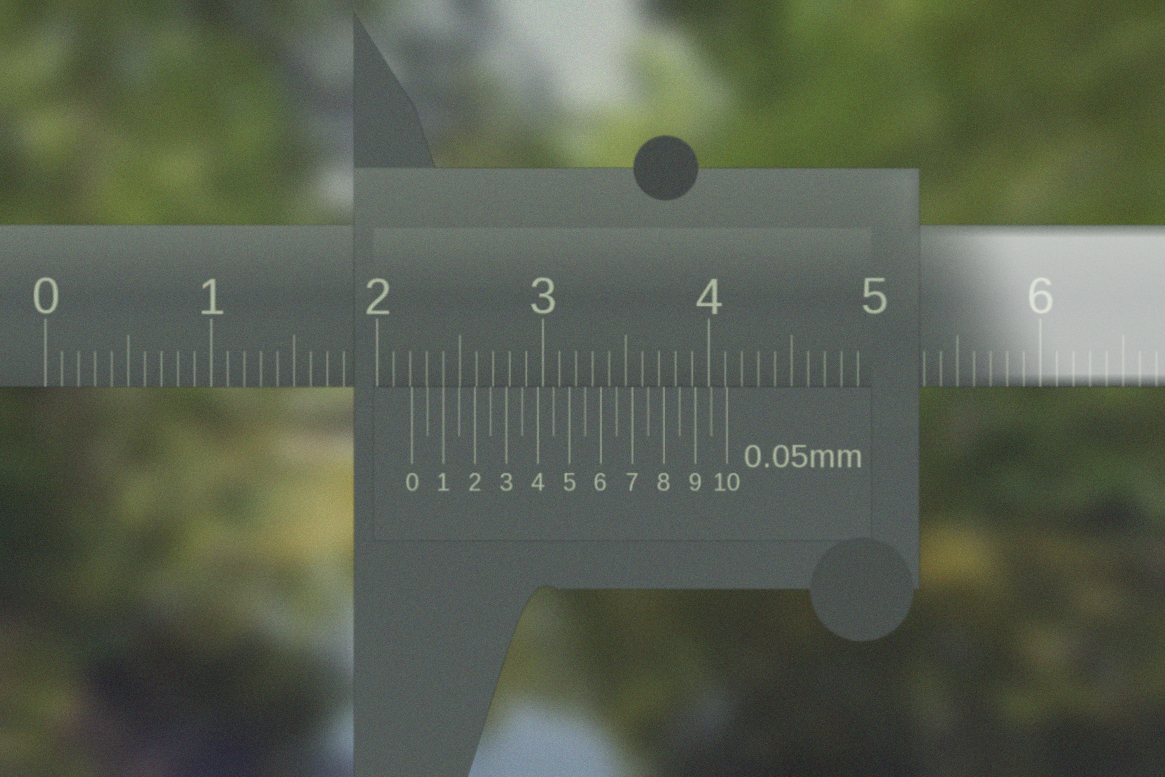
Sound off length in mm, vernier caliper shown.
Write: 22.1 mm
